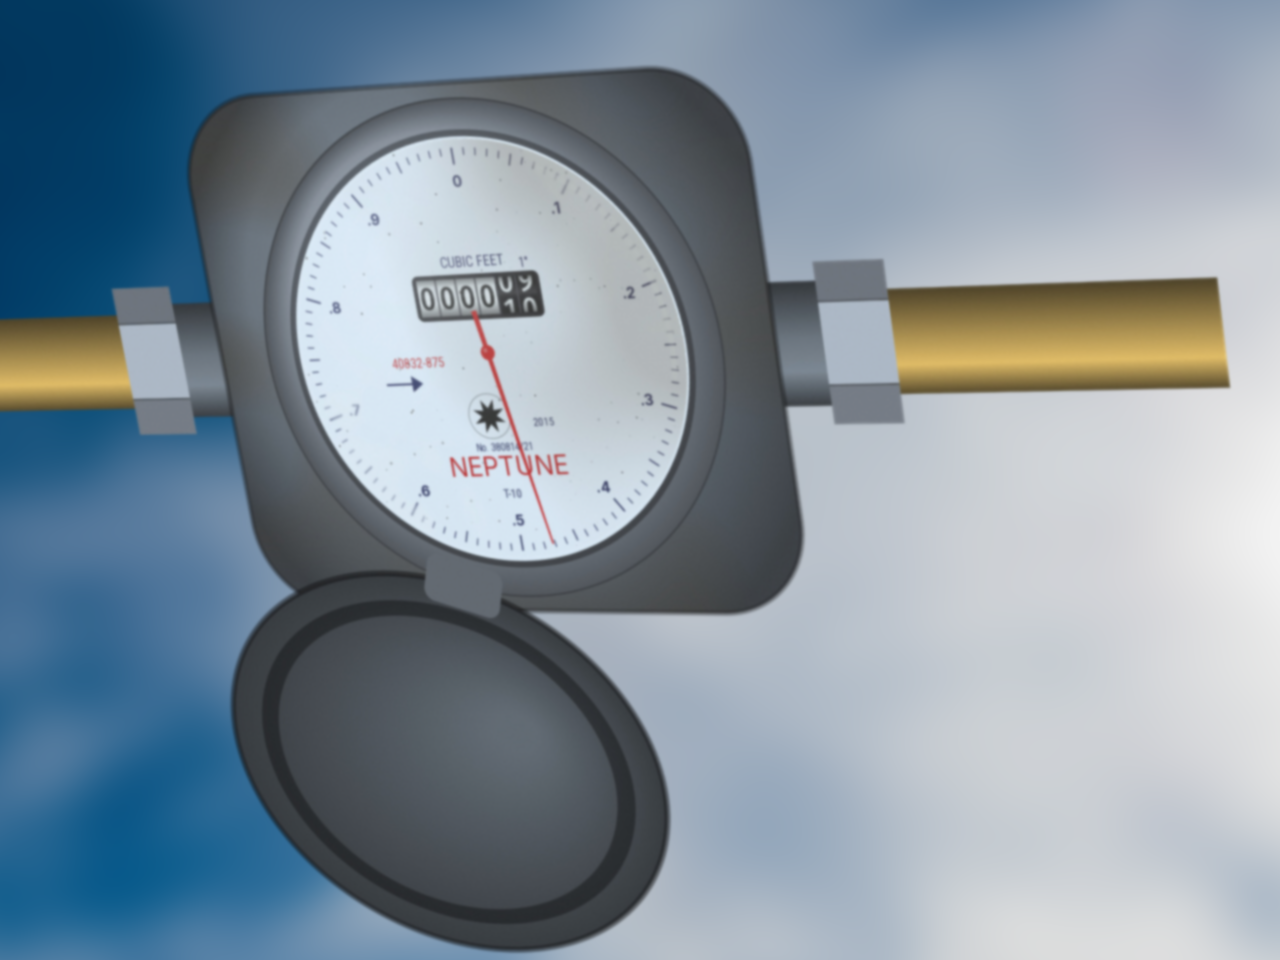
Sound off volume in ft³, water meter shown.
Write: 9.47 ft³
